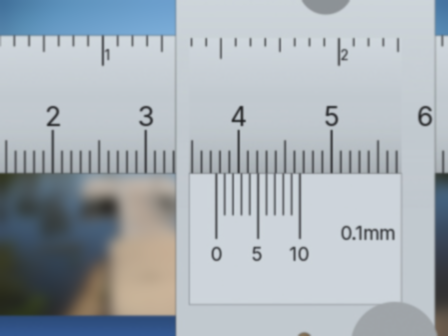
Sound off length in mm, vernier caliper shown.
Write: 37.6 mm
